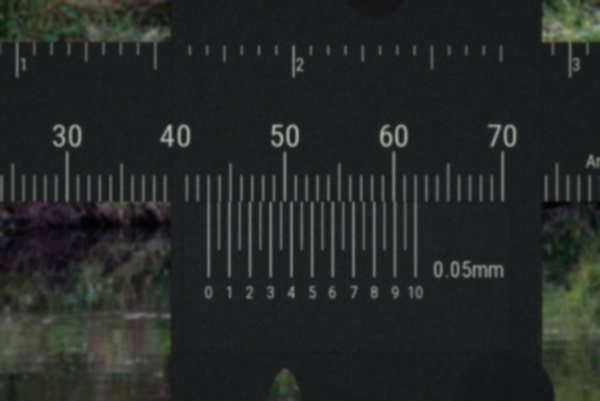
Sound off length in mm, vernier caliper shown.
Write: 43.0 mm
